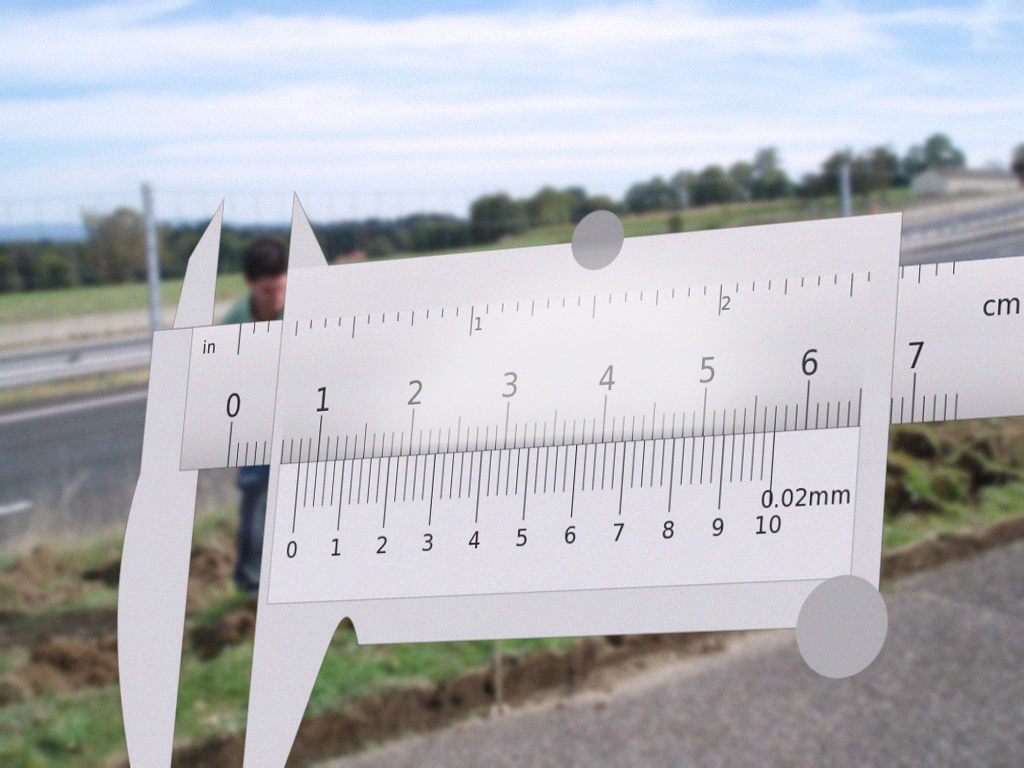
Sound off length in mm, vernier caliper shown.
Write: 8.0 mm
